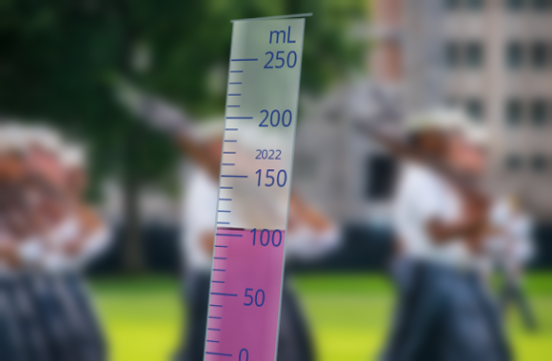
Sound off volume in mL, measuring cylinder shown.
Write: 105 mL
